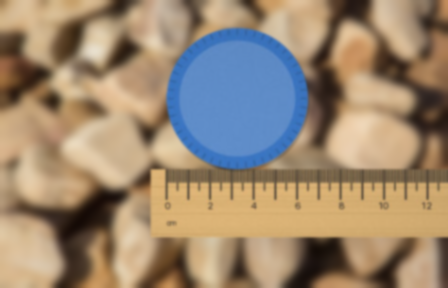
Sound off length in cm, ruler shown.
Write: 6.5 cm
